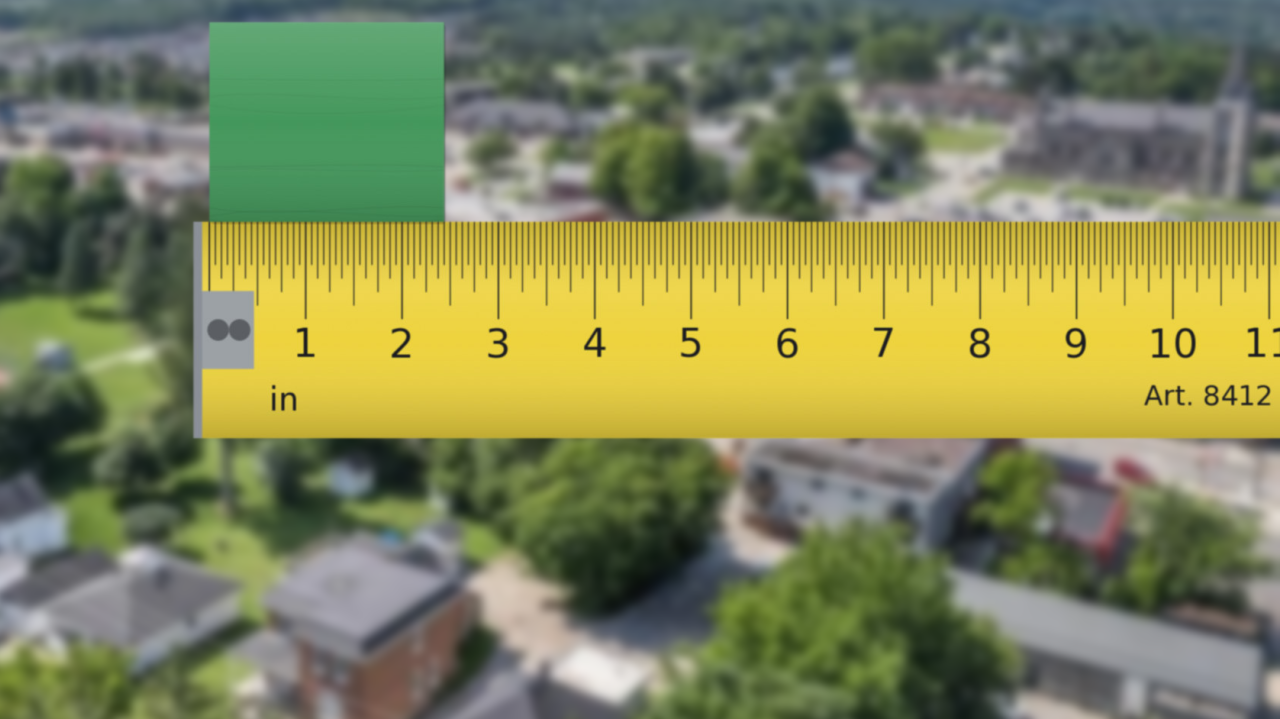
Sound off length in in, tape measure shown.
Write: 2.4375 in
